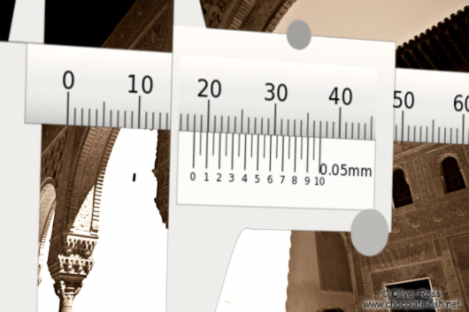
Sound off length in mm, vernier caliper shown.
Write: 18.0 mm
